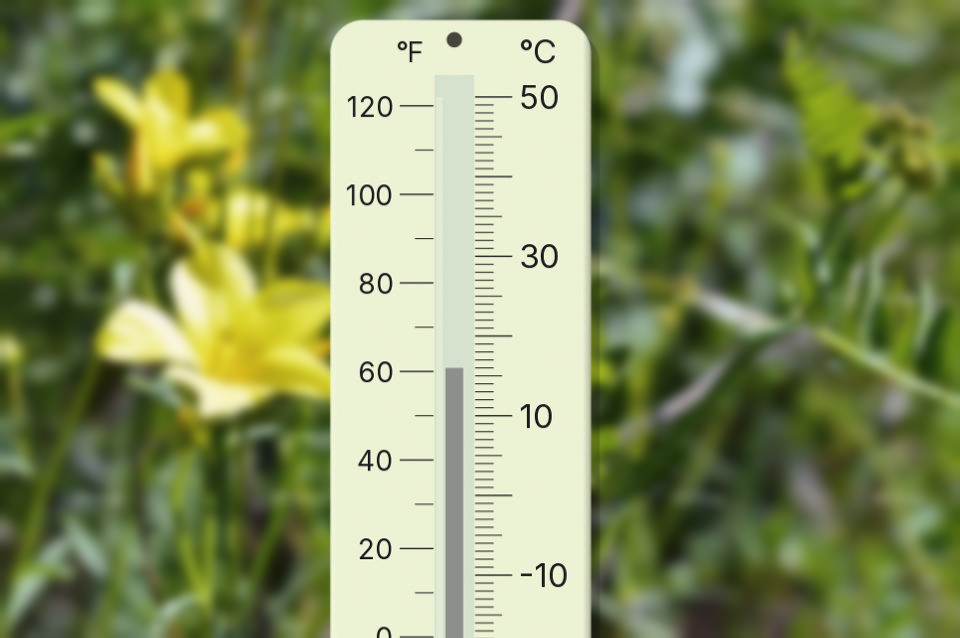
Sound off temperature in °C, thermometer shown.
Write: 16 °C
